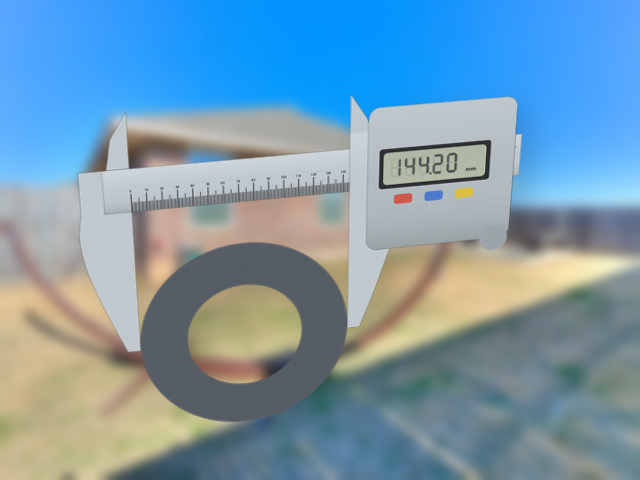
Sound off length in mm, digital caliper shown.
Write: 144.20 mm
